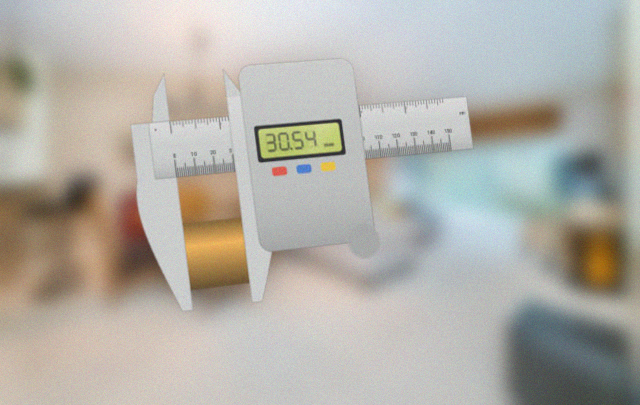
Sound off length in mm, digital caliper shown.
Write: 30.54 mm
